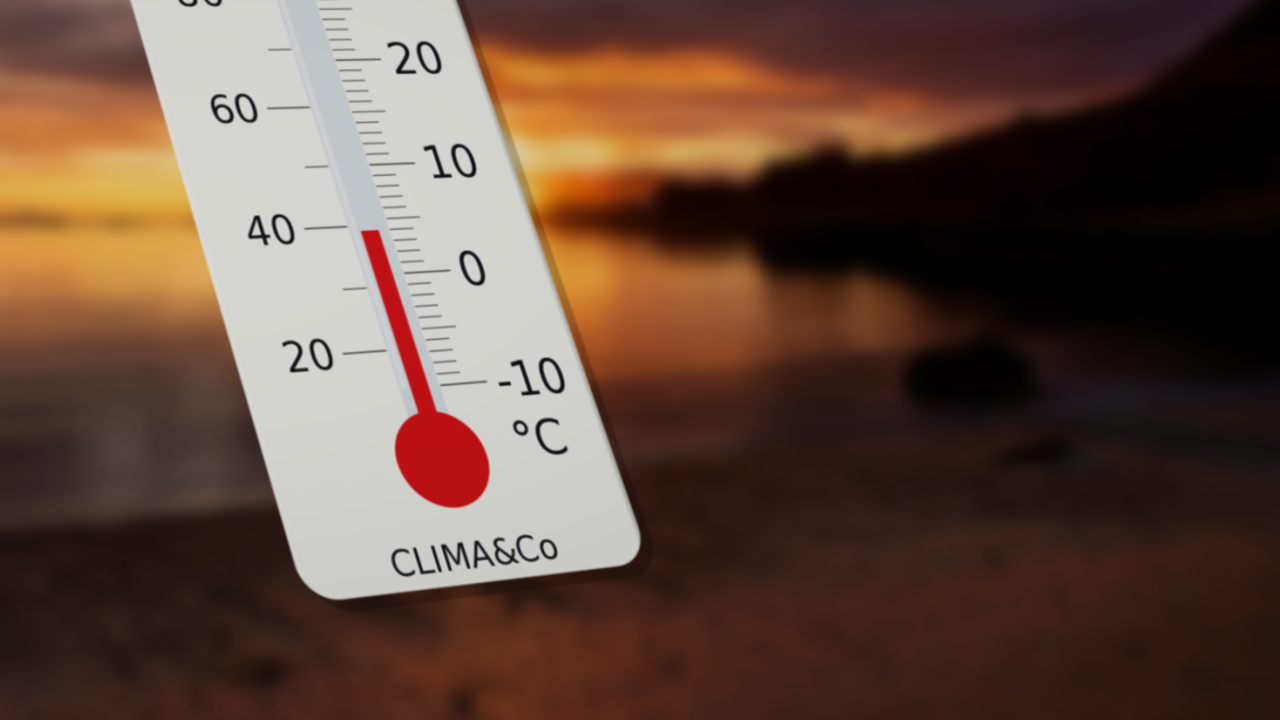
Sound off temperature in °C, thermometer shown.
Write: 4 °C
